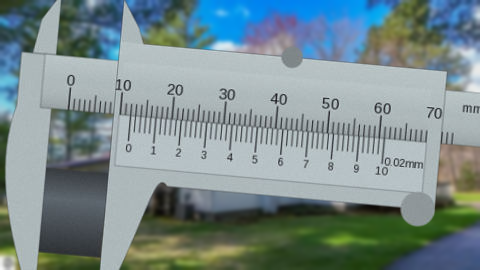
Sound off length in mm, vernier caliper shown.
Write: 12.0 mm
